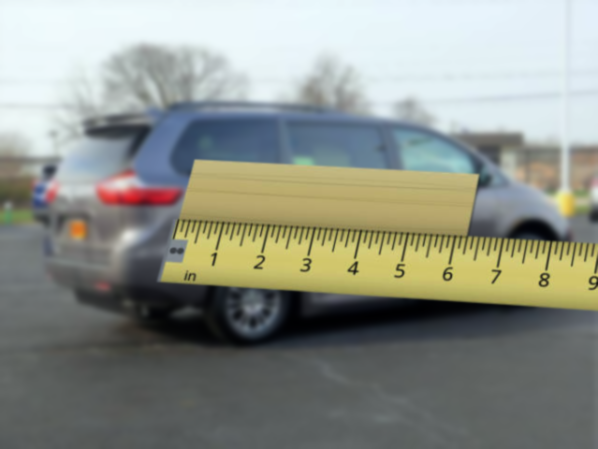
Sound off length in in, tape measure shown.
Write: 6.25 in
